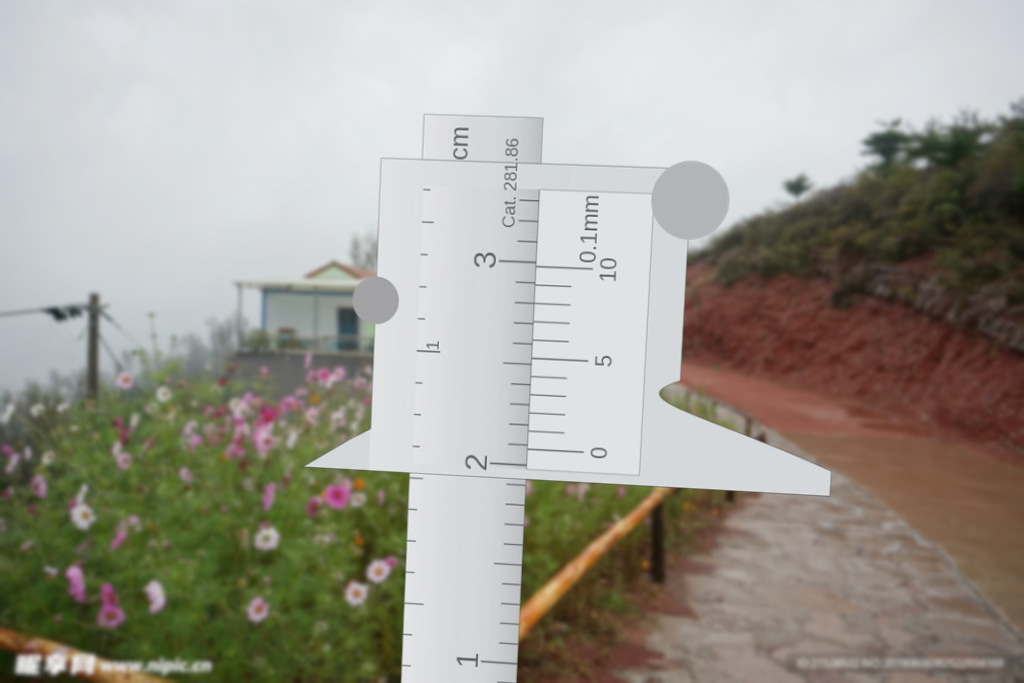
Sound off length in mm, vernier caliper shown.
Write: 20.8 mm
